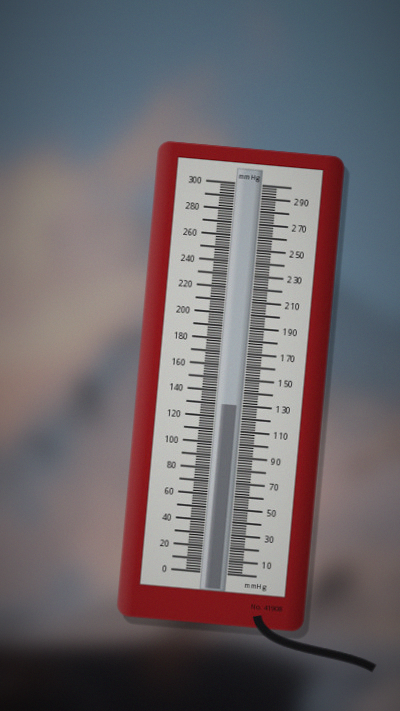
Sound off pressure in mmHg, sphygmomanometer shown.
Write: 130 mmHg
